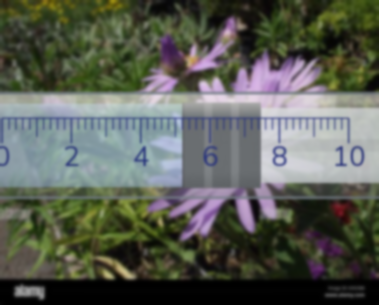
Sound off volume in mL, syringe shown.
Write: 5.2 mL
